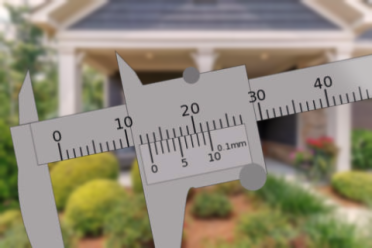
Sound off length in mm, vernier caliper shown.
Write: 13.0 mm
